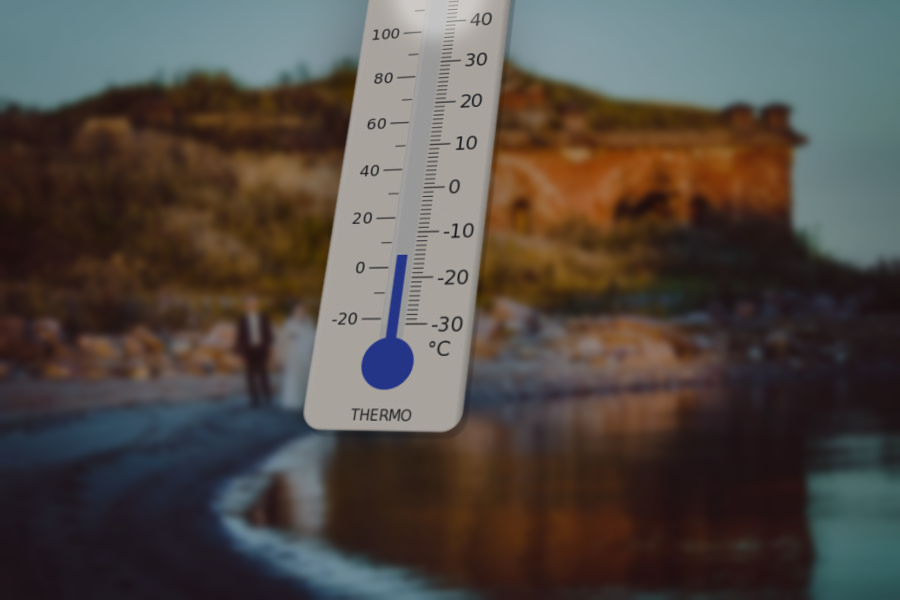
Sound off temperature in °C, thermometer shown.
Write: -15 °C
